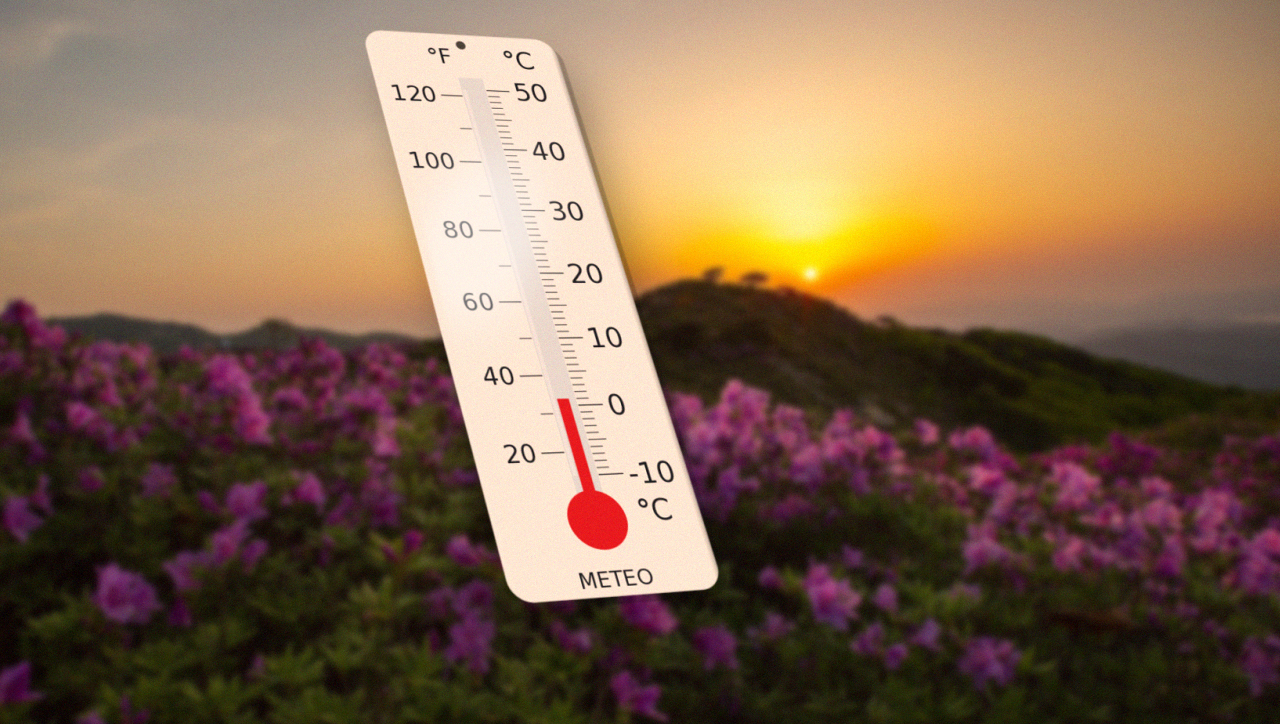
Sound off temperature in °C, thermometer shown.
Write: 1 °C
